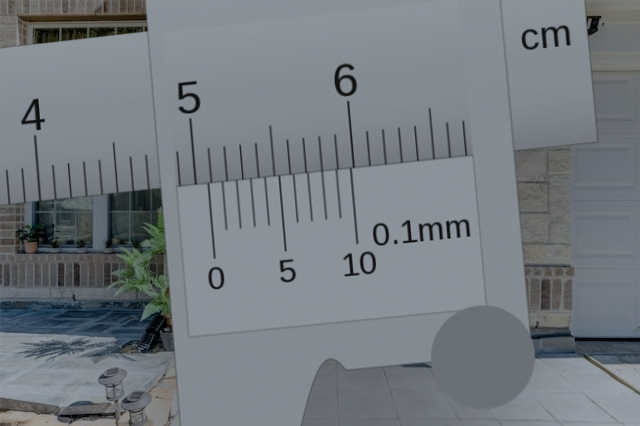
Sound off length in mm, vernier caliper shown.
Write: 50.8 mm
